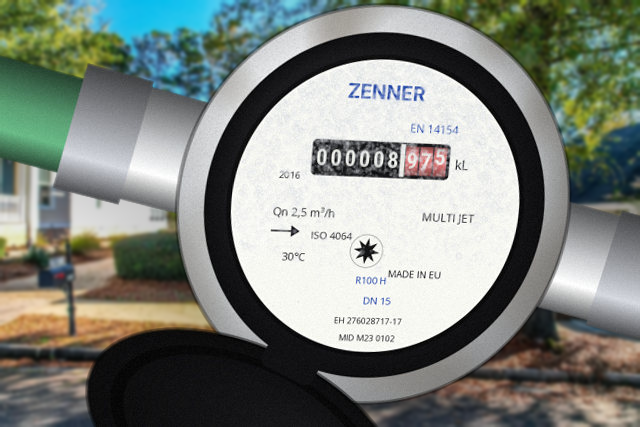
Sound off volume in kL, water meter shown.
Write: 8.975 kL
